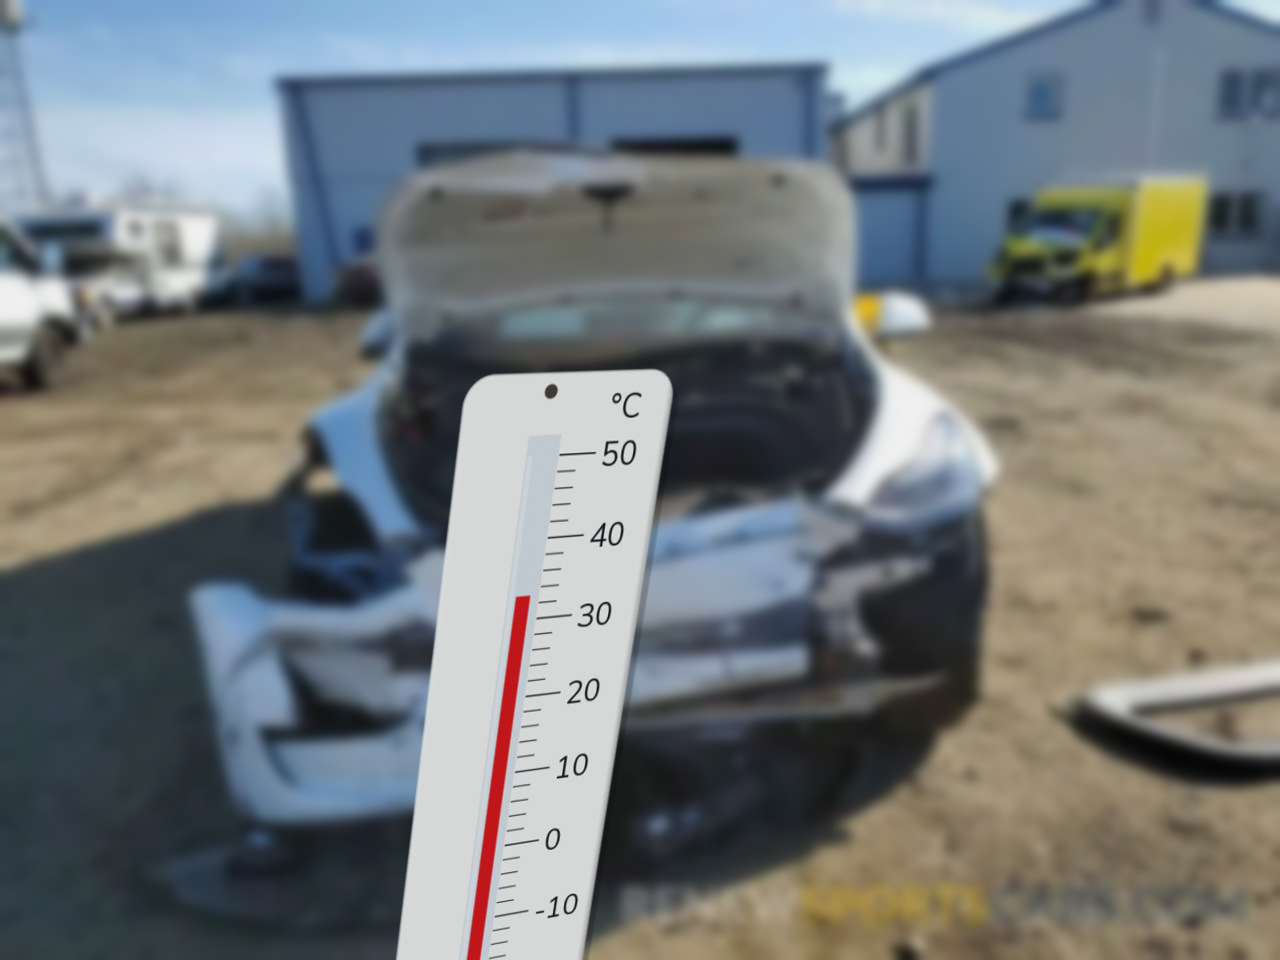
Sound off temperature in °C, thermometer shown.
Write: 33 °C
